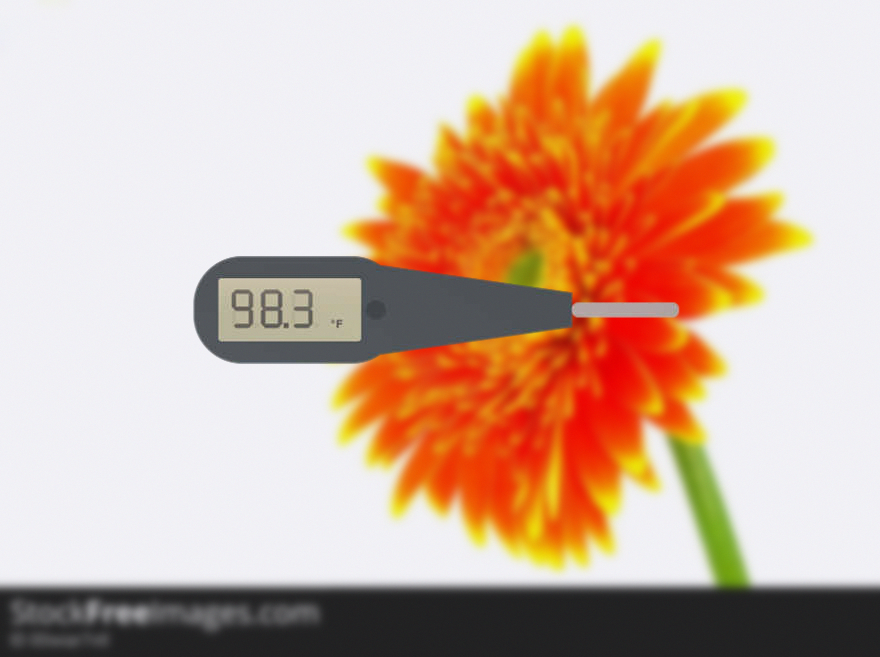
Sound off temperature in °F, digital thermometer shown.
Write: 98.3 °F
